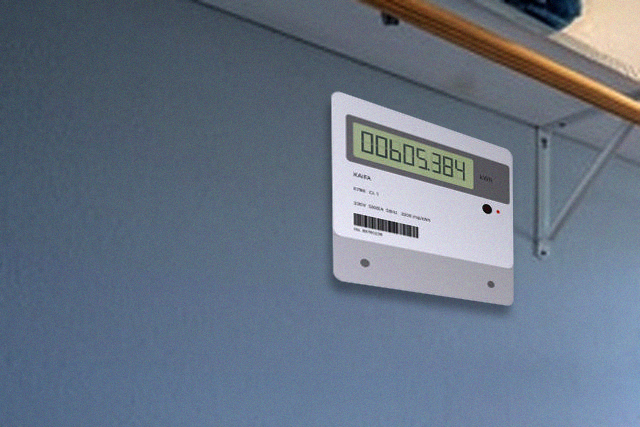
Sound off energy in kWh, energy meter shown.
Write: 605.384 kWh
